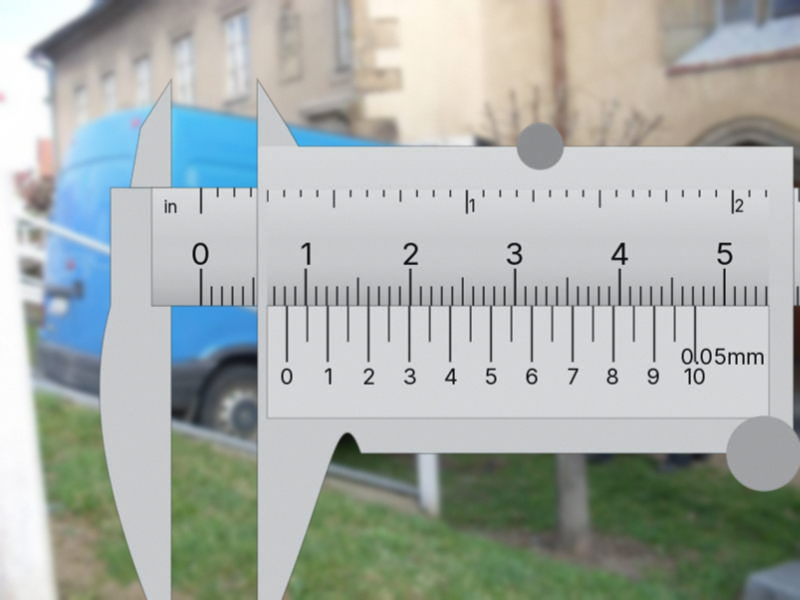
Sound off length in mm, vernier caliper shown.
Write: 8.2 mm
